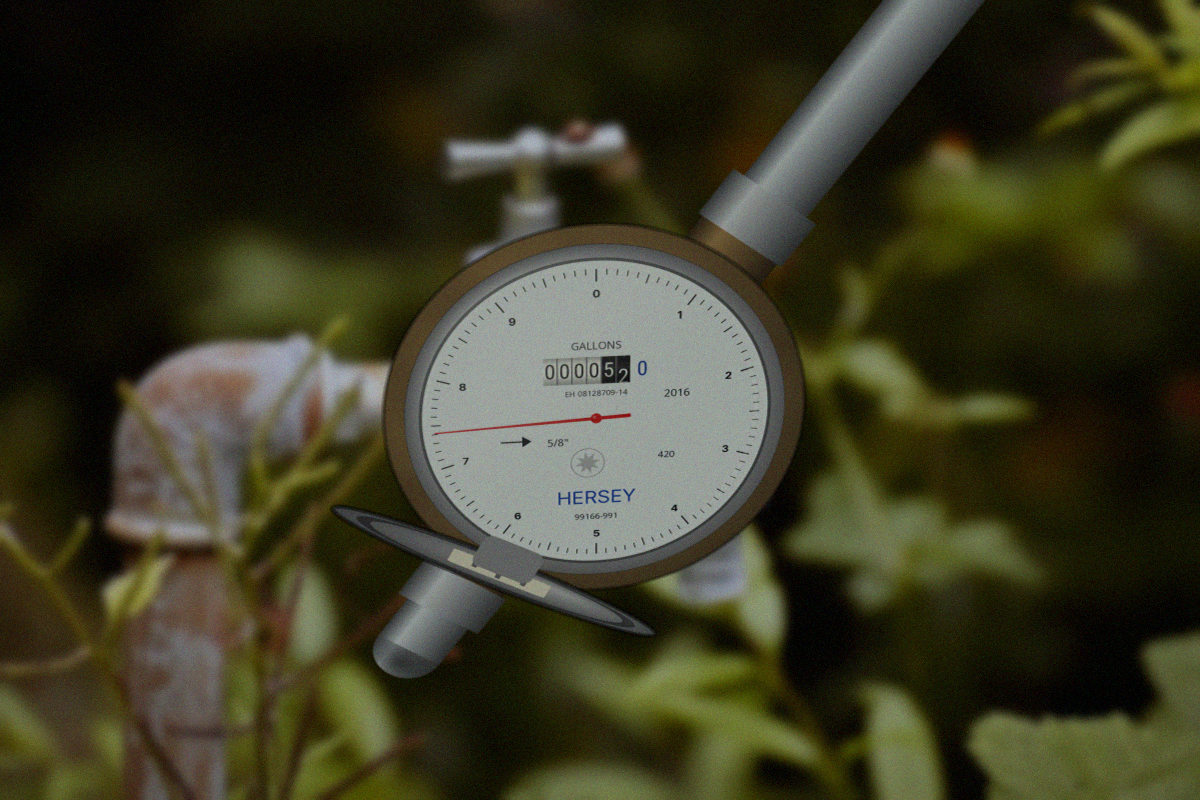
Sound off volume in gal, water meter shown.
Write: 517.4 gal
